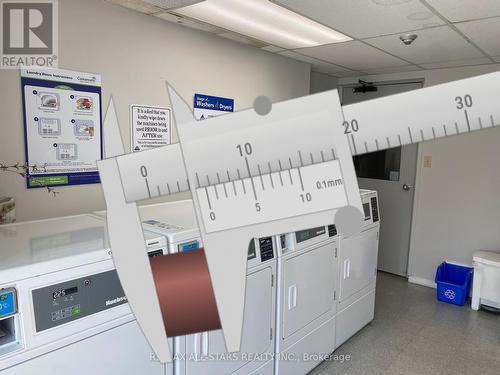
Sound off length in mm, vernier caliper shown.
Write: 5.6 mm
